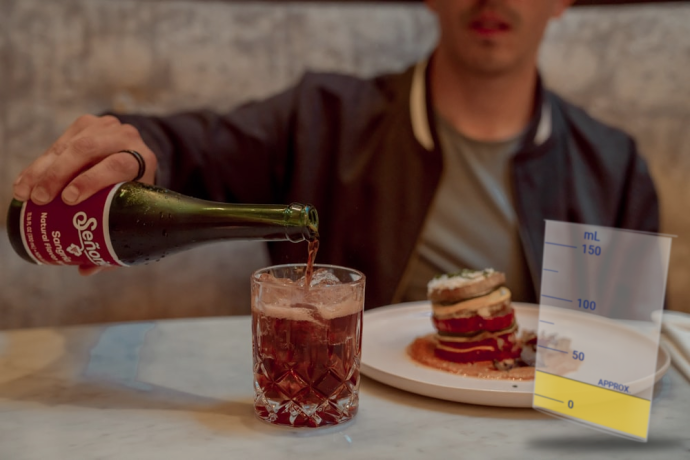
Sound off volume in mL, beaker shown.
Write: 25 mL
